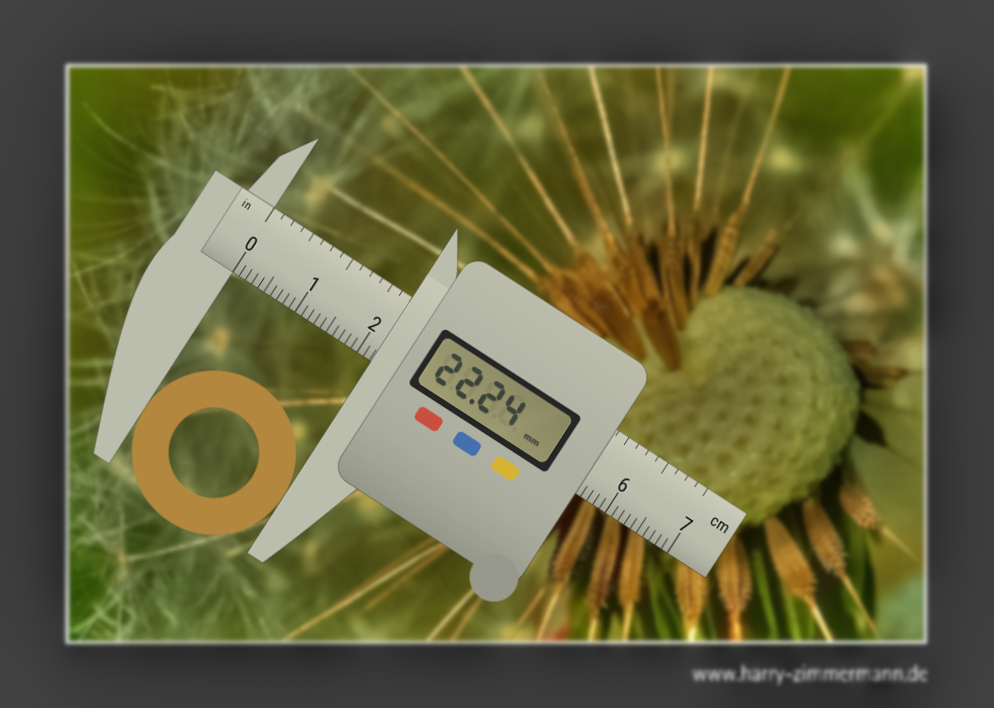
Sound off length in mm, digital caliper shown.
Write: 22.24 mm
